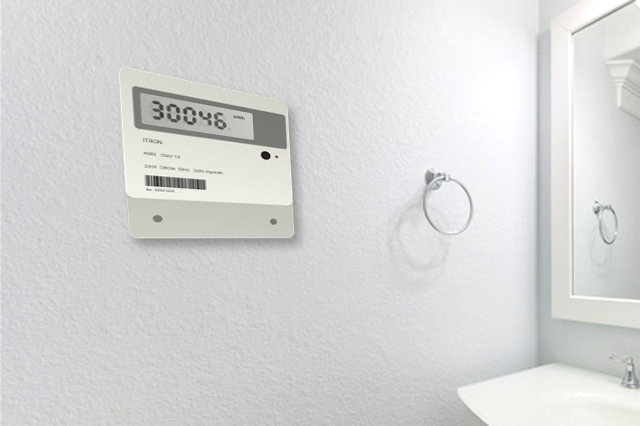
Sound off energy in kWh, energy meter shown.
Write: 30046 kWh
